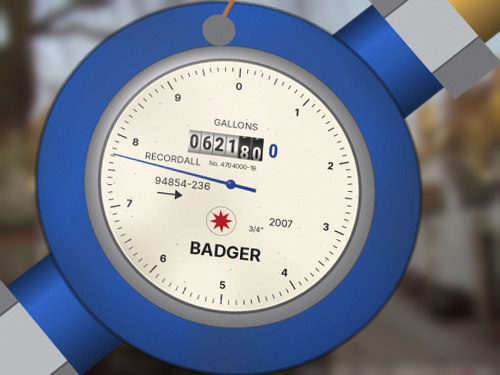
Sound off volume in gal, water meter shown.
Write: 621797.7 gal
